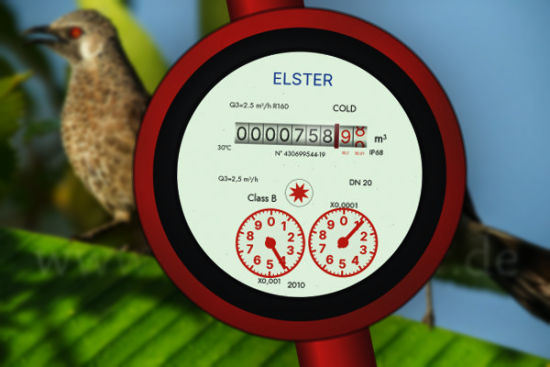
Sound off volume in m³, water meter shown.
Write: 758.9841 m³
